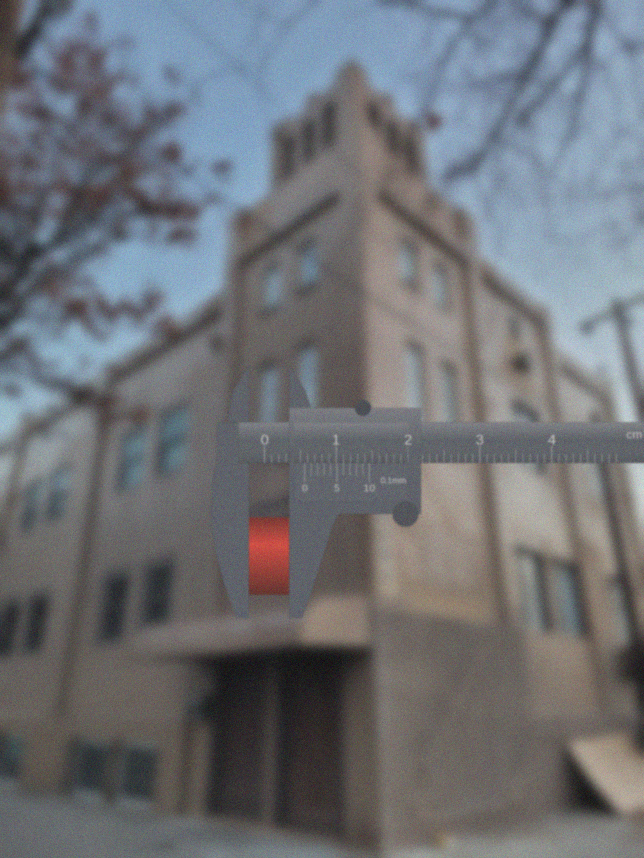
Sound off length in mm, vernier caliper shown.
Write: 5.6 mm
